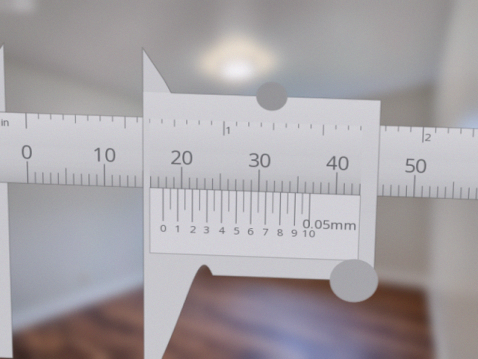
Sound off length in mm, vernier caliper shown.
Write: 17.6 mm
